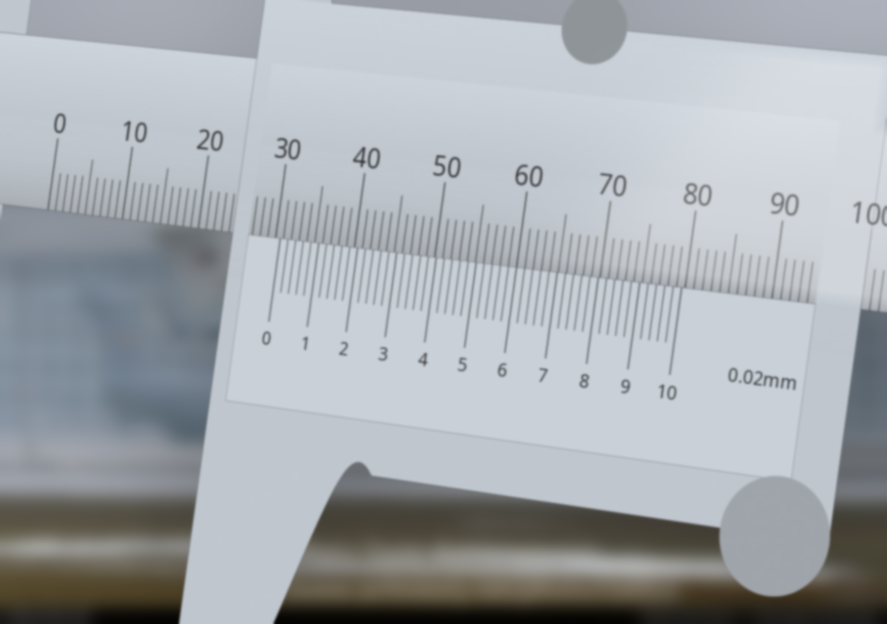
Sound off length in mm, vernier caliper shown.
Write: 30.6 mm
